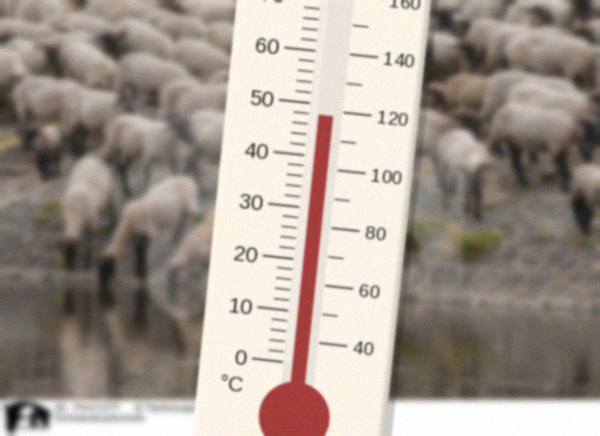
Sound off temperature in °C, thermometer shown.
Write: 48 °C
